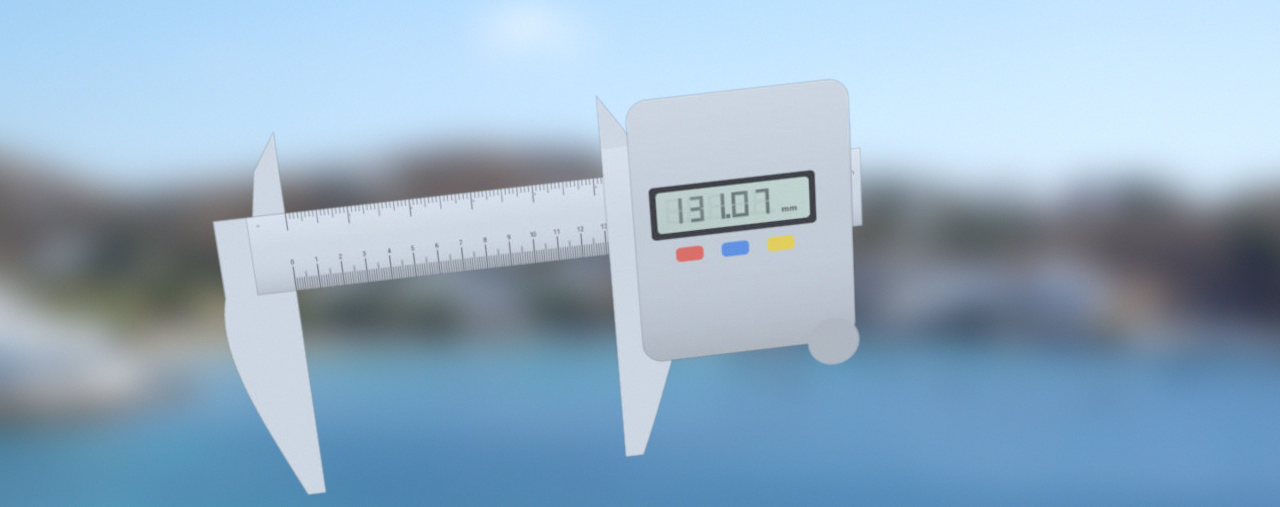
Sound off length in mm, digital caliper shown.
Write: 131.07 mm
